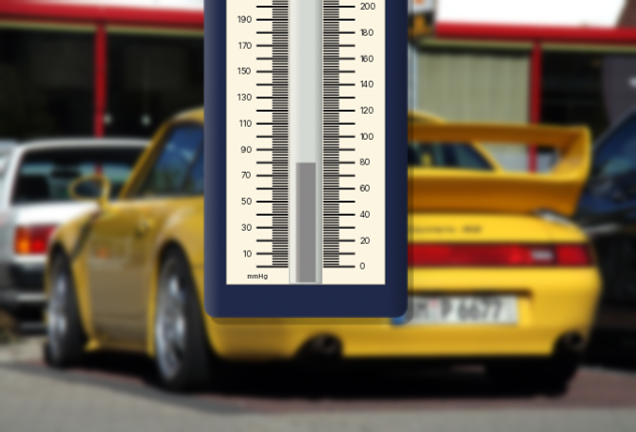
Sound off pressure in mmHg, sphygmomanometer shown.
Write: 80 mmHg
